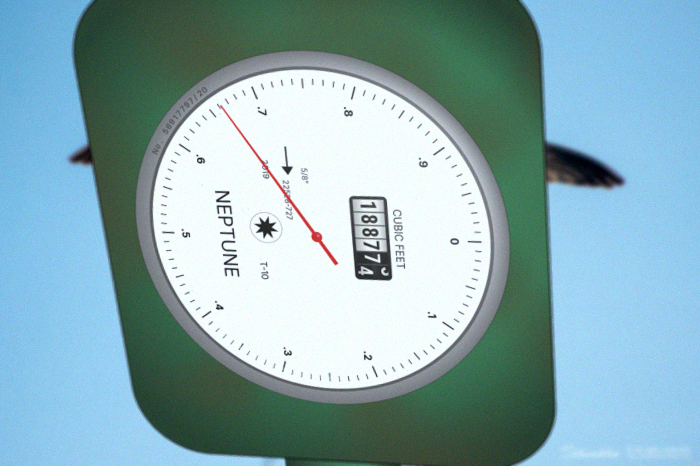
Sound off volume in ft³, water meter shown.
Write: 188773.66 ft³
